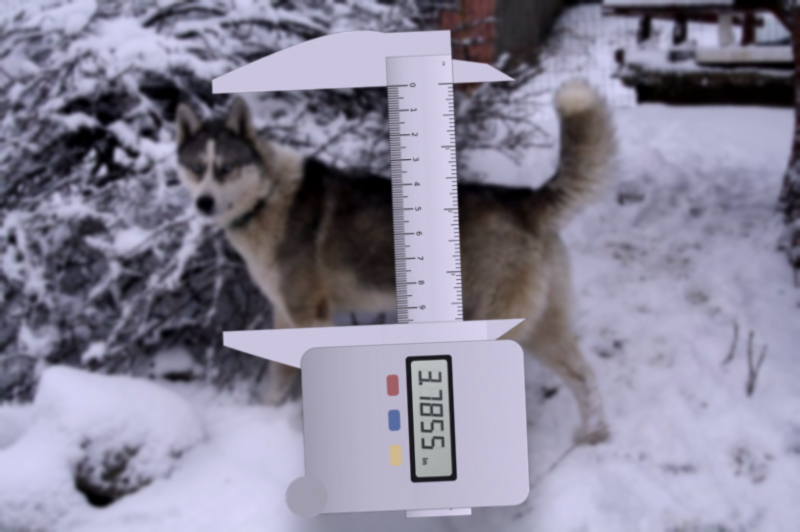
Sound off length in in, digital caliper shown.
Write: 3.7855 in
